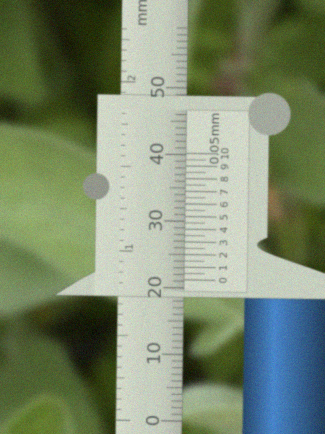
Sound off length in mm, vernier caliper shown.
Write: 21.2 mm
